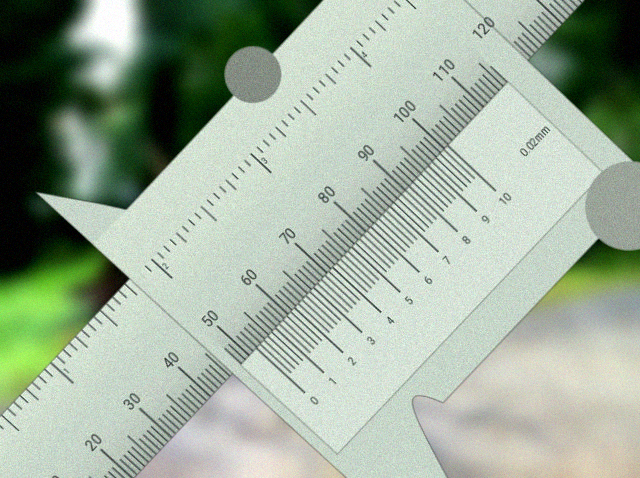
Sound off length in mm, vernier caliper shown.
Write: 51.8 mm
